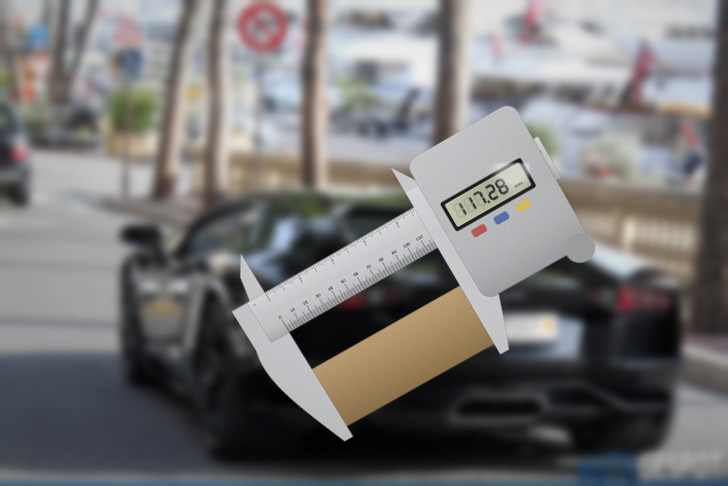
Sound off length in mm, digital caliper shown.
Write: 117.28 mm
